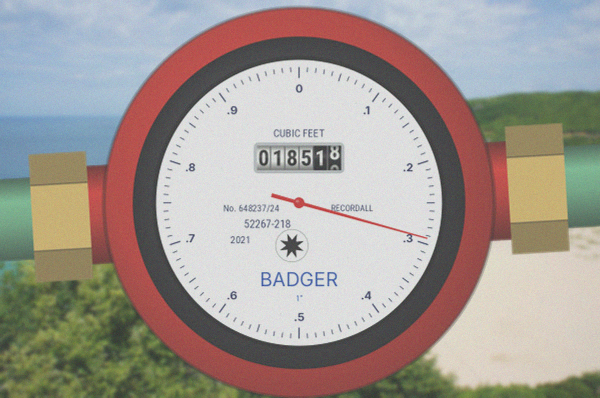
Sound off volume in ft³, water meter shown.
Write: 18518.29 ft³
